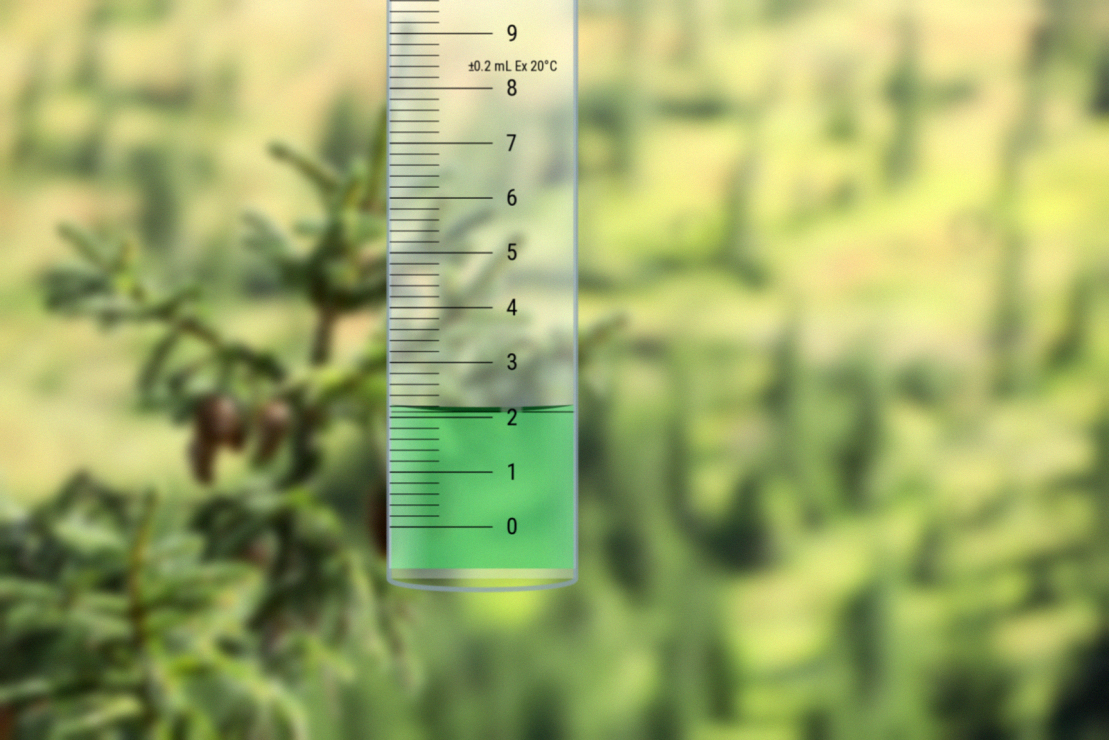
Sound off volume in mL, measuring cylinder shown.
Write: 2.1 mL
